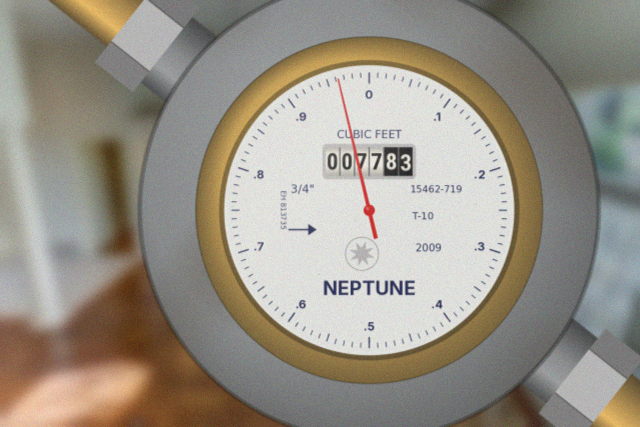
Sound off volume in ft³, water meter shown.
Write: 7782.96 ft³
